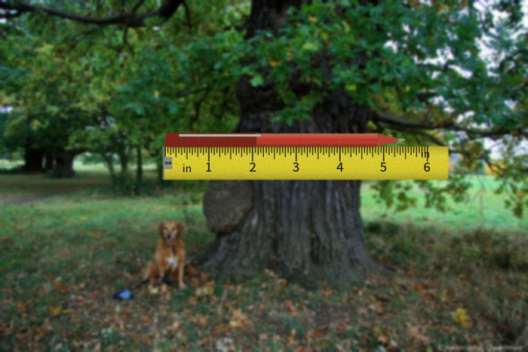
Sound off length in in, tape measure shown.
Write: 5.5 in
